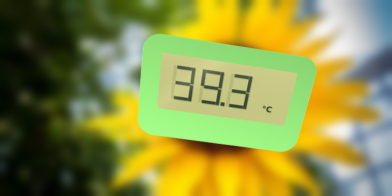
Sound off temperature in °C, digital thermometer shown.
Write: 39.3 °C
